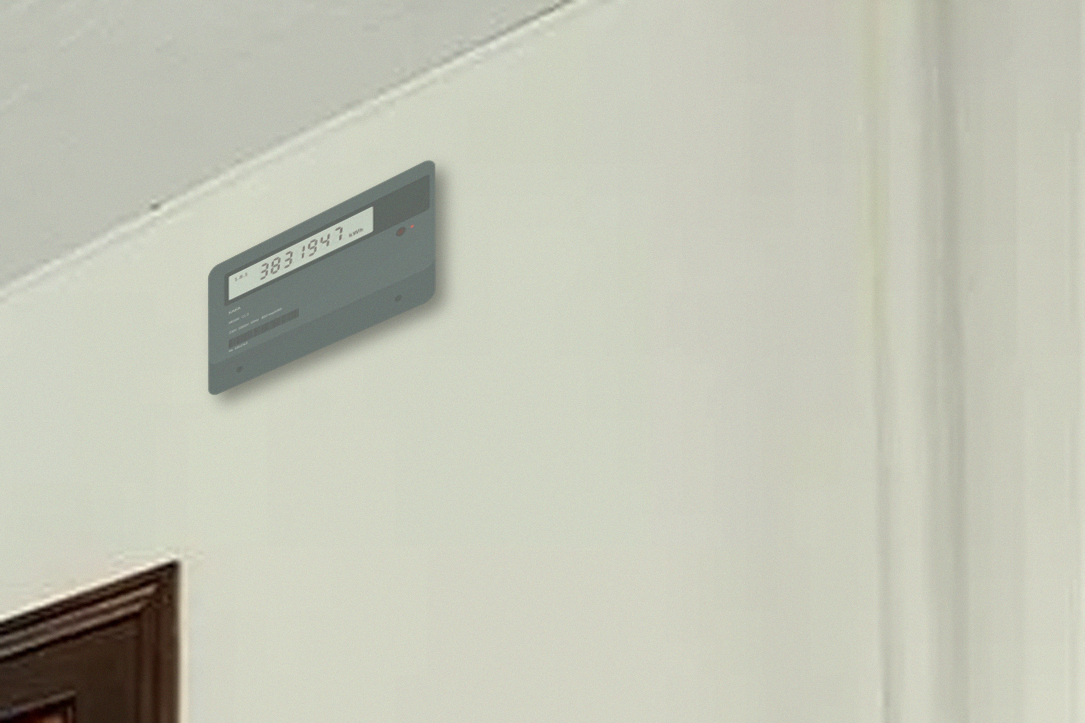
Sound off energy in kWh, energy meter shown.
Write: 3831947 kWh
